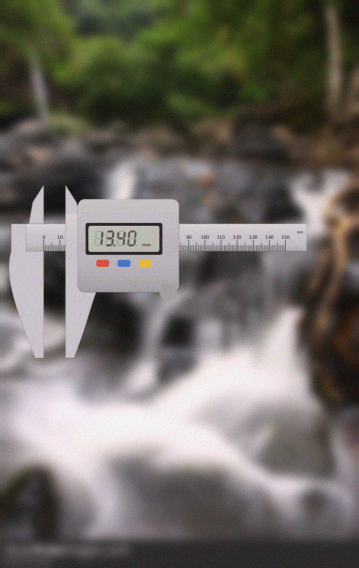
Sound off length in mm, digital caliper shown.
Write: 13.40 mm
